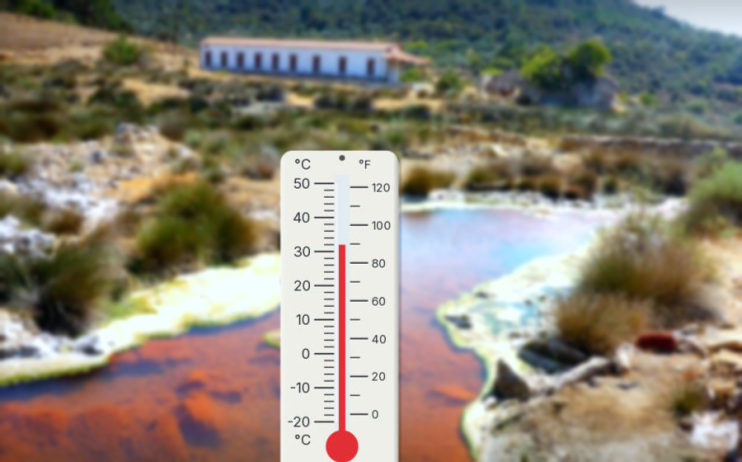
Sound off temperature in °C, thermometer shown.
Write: 32 °C
